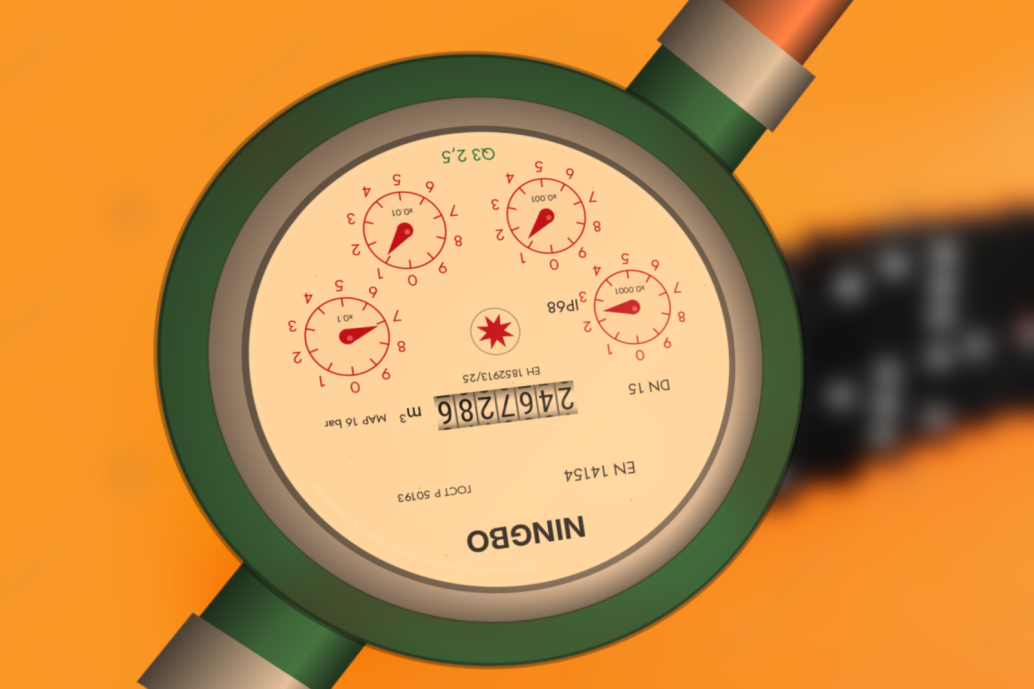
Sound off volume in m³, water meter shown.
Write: 2467286.7112 m³
